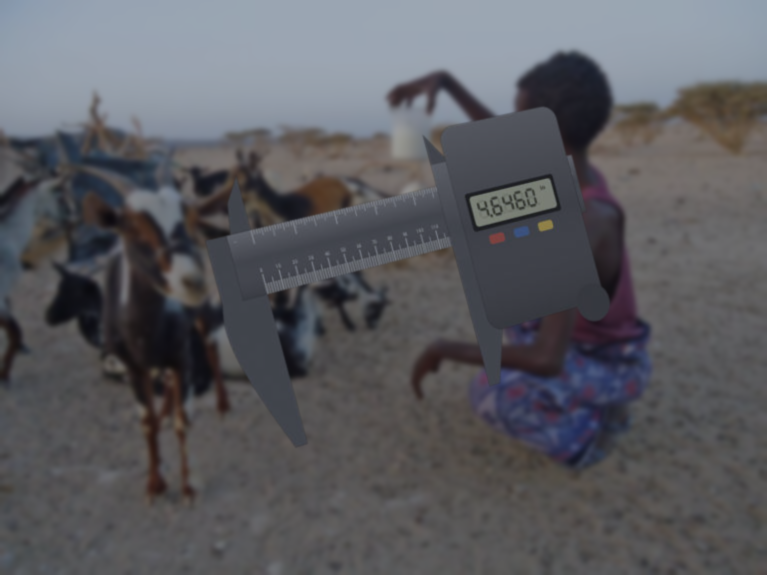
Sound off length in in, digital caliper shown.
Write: 4.6460 in
